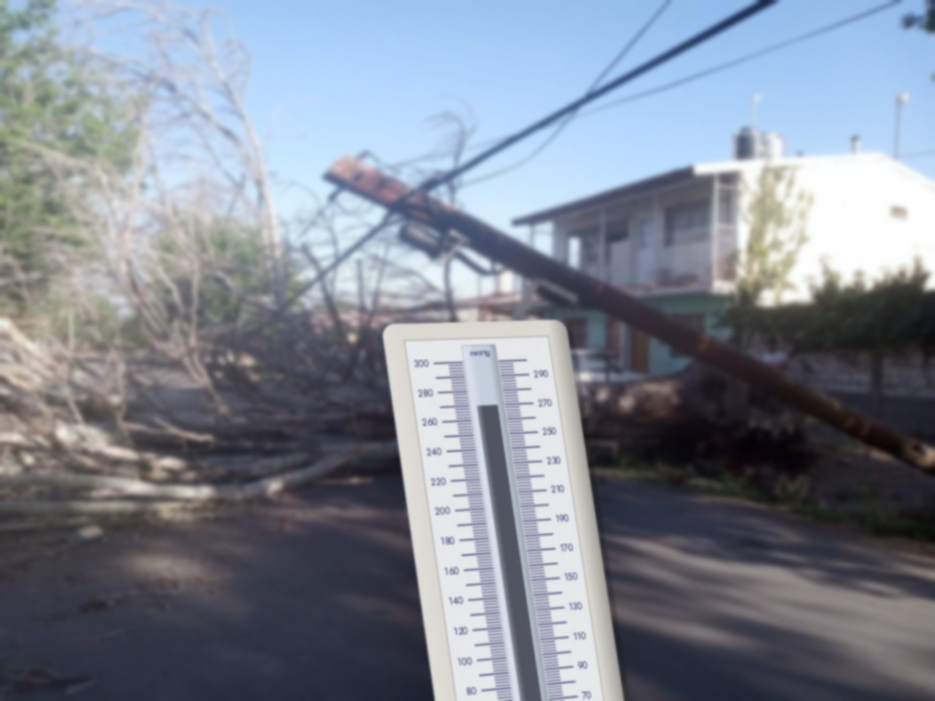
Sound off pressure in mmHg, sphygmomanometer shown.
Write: 270 mmHg
